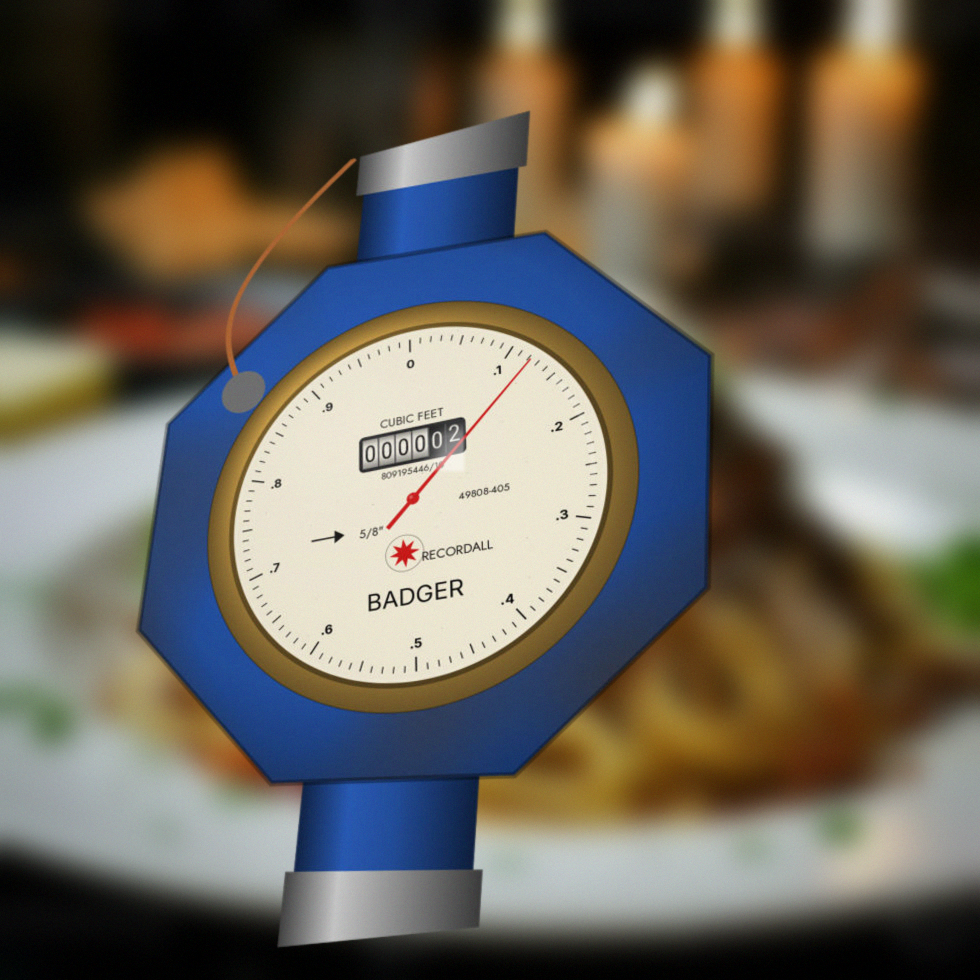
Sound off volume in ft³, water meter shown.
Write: 2.12 ft³
